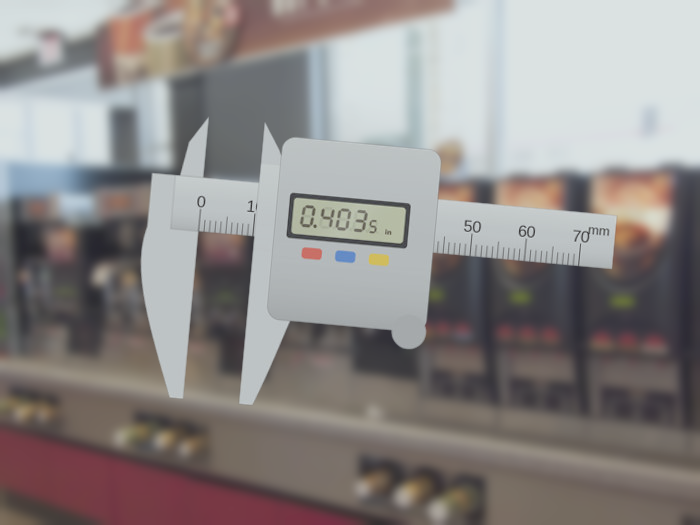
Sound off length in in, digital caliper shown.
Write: 0.4035 in
